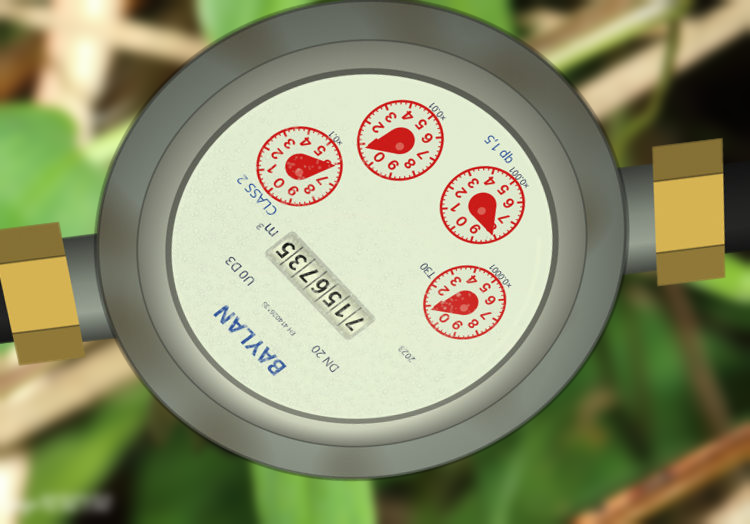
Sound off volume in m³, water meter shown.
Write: 7156735.6080 m³
